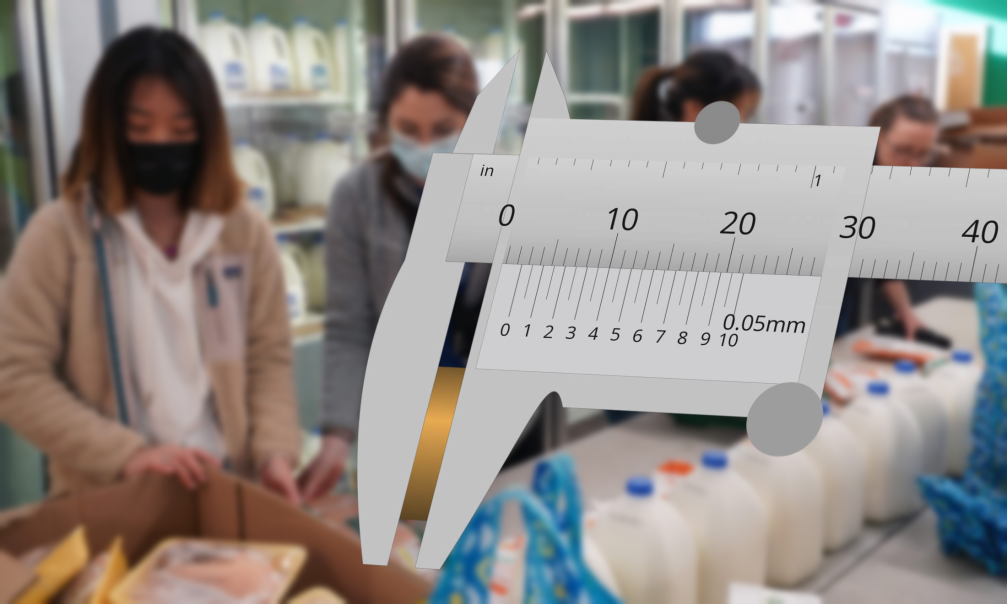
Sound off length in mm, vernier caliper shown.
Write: 2.4 mm
